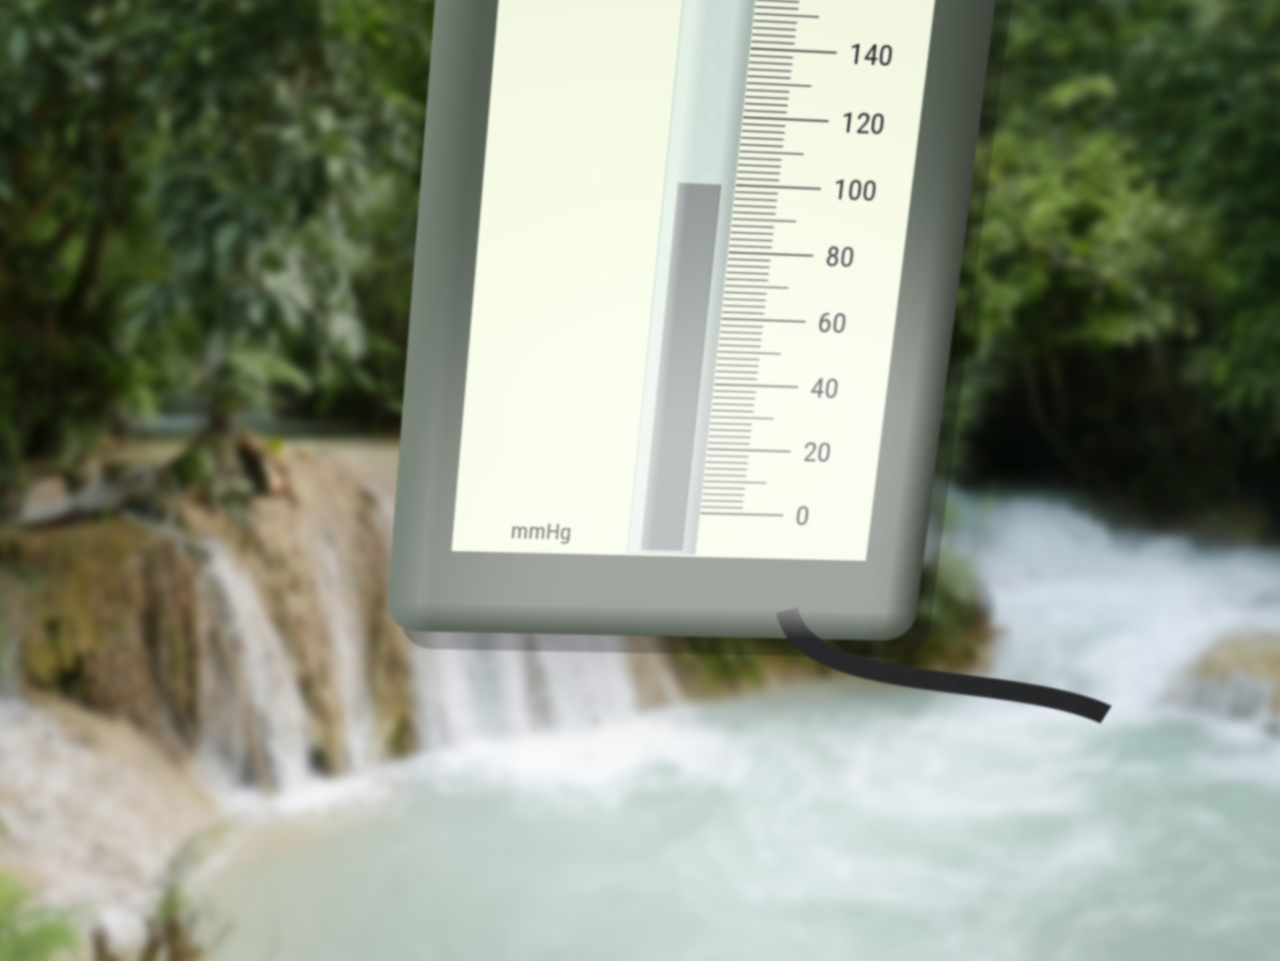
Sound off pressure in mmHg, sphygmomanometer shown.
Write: 100 mmHg
